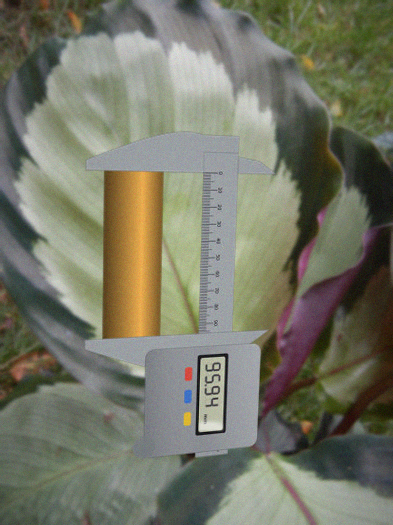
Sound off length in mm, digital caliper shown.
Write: 95.94 mm
